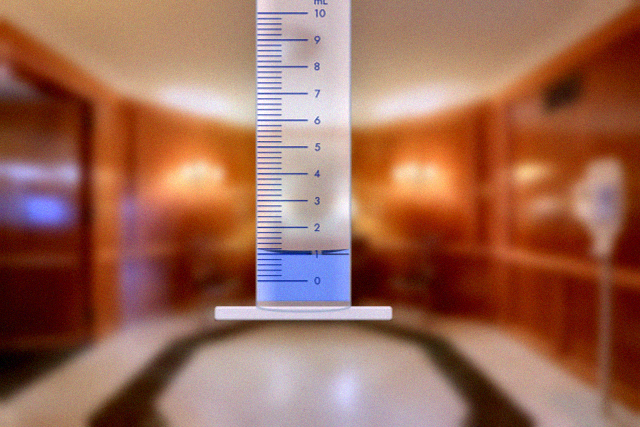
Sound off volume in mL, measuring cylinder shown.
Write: 1 mL
